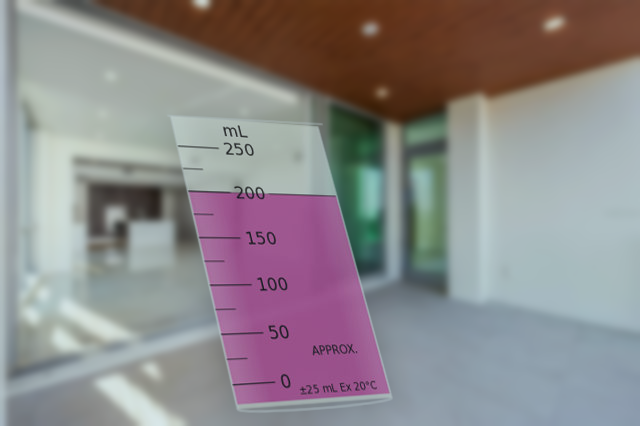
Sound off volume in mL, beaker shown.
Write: 200 mL
